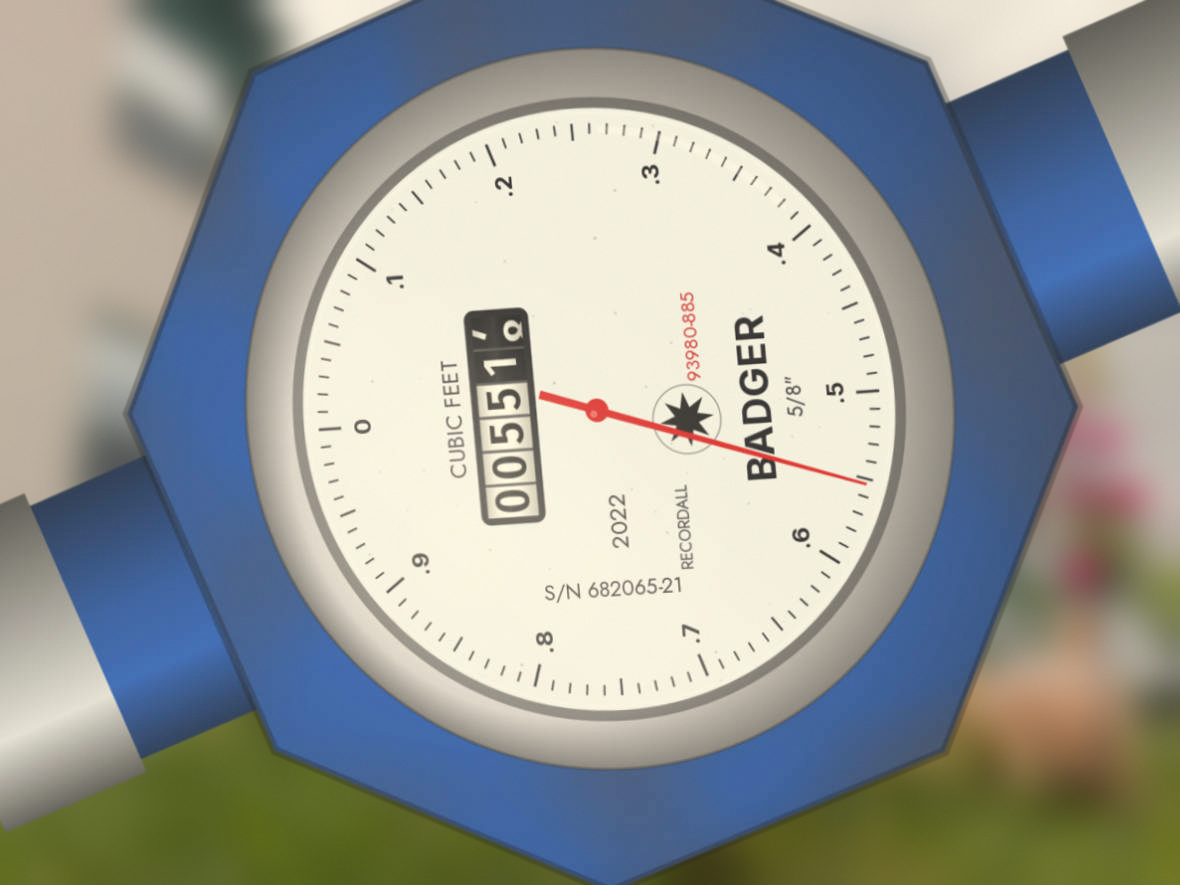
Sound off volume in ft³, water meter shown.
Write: 5517.55 ft³
